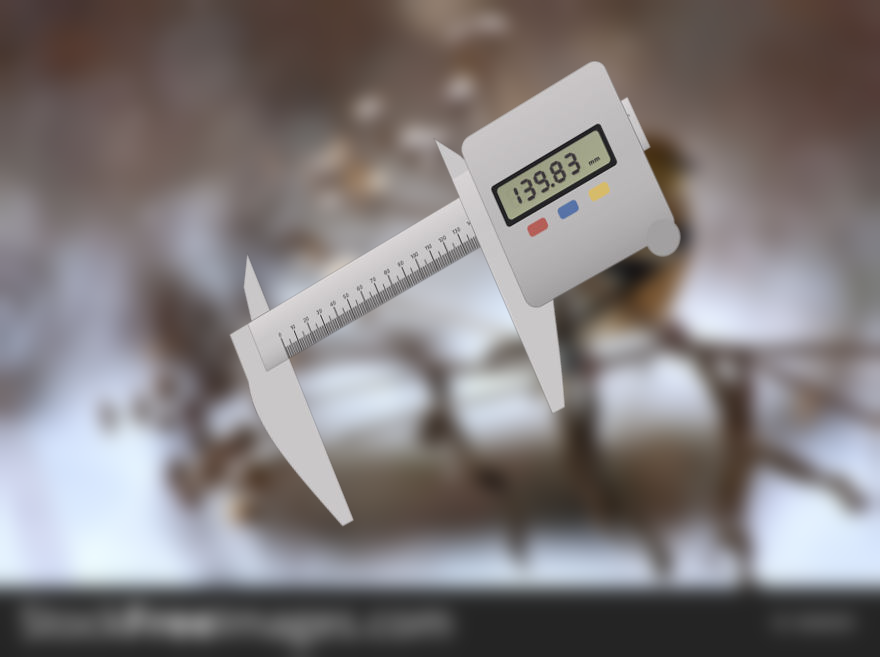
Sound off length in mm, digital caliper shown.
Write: 139.83 mm
